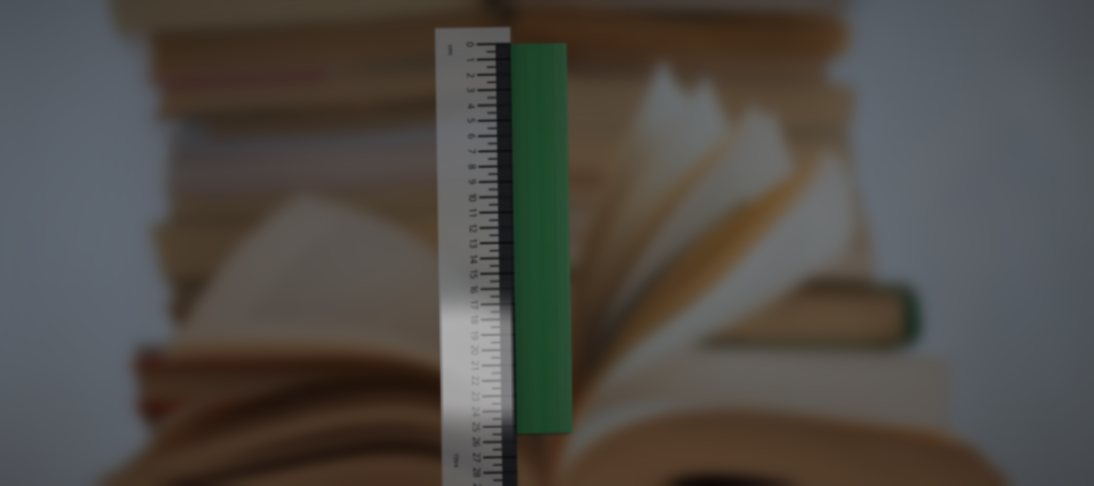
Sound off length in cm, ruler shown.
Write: 25.5 cm
